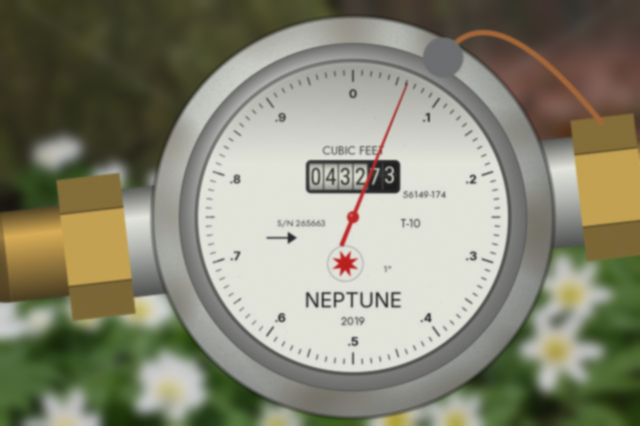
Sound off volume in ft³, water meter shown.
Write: 43273.06 ft³
